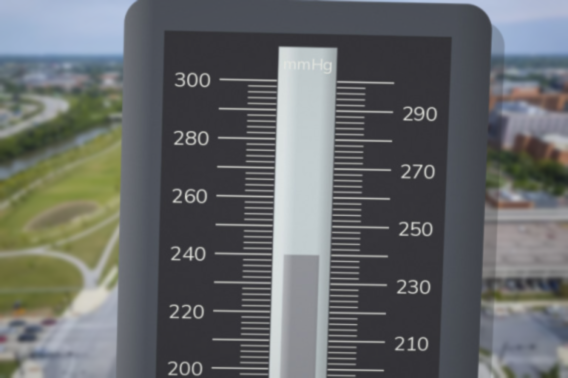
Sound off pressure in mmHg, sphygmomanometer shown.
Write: 240 mmHg
